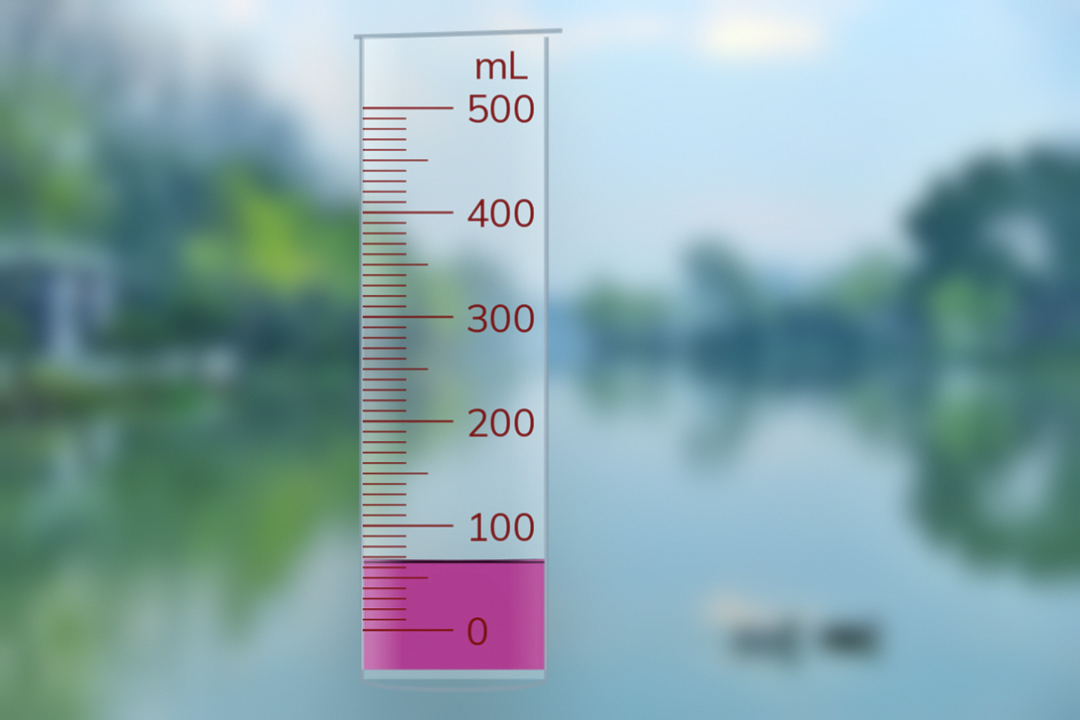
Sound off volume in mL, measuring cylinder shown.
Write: 65 mL
